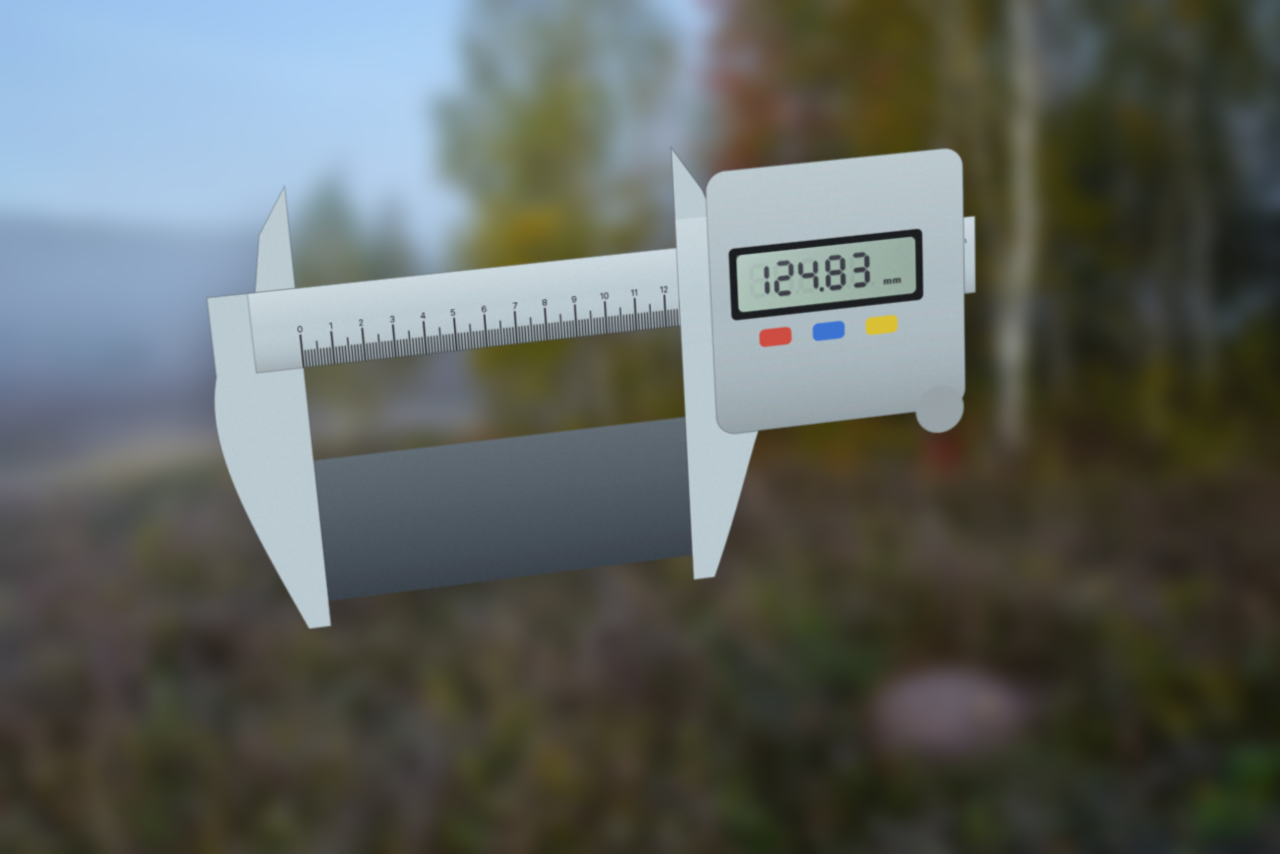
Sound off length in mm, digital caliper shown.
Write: 124.83 mm
